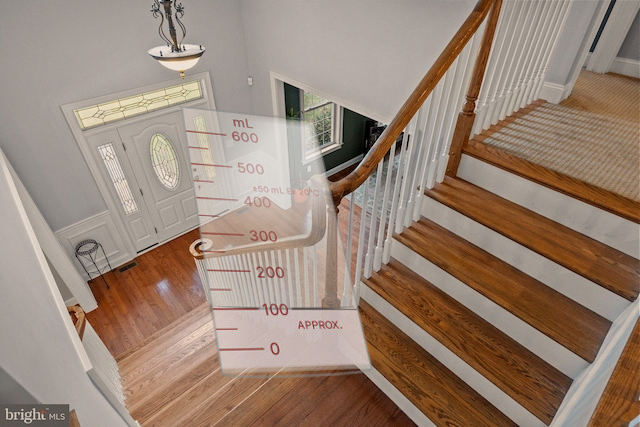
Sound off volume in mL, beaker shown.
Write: 100 mL
